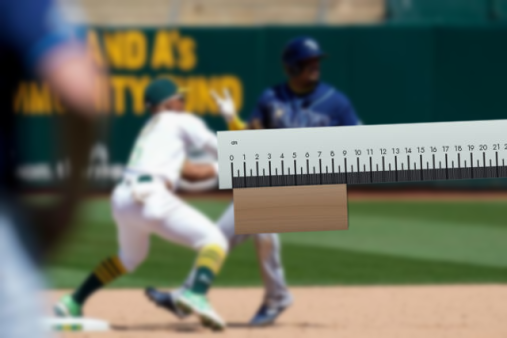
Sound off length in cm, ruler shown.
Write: 9 cm
